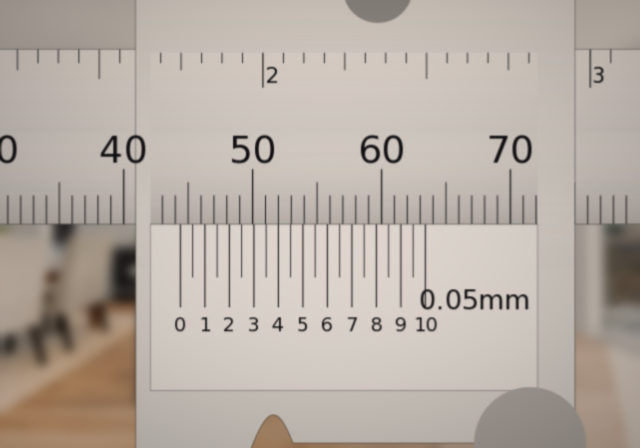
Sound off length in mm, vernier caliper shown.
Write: 44.4 mm
